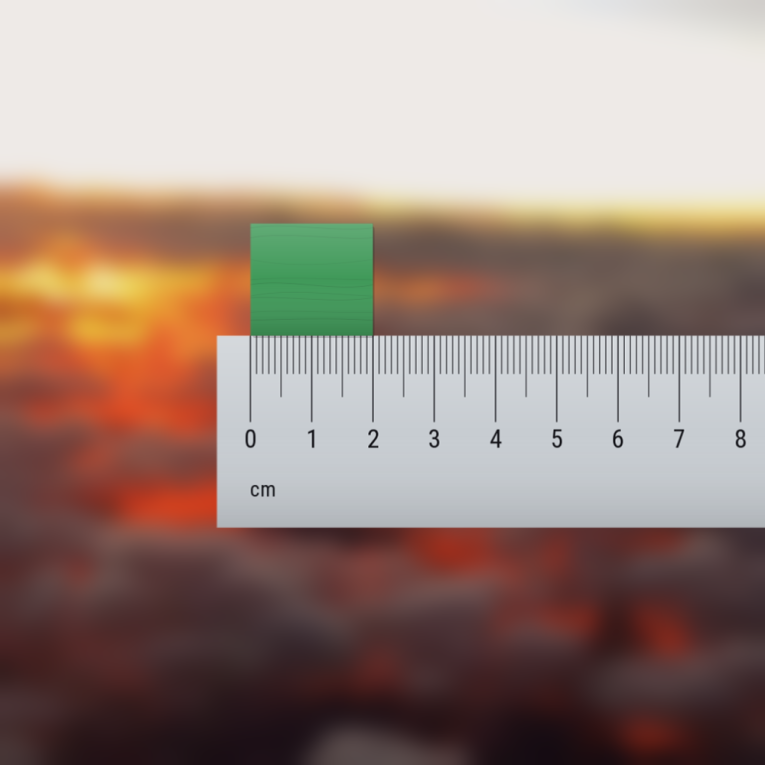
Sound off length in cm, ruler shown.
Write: 2 cm
